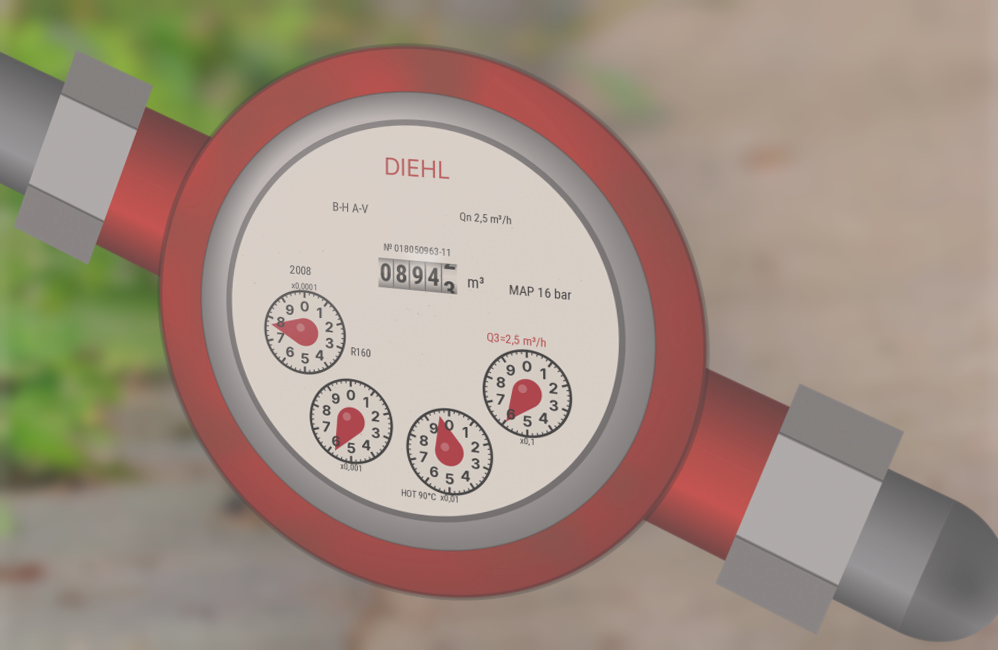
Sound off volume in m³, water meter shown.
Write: 8942.5957 m³
